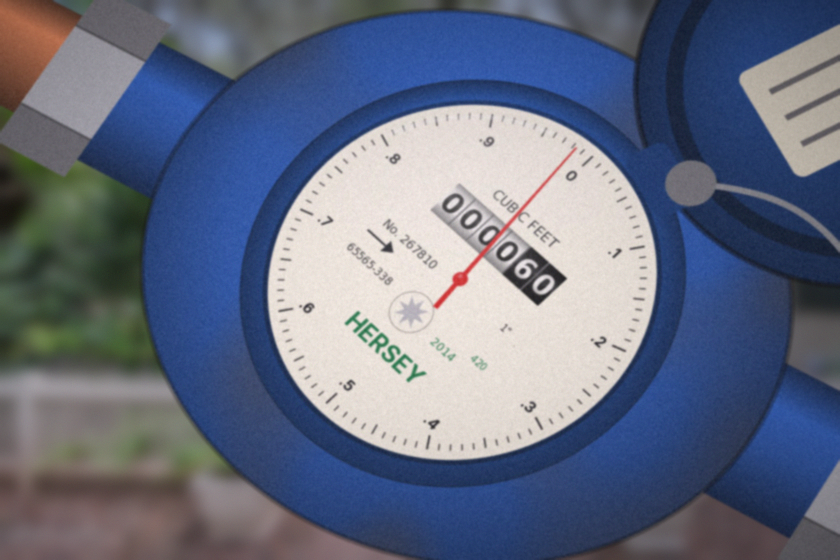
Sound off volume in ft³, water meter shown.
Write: 59.98 ft³
